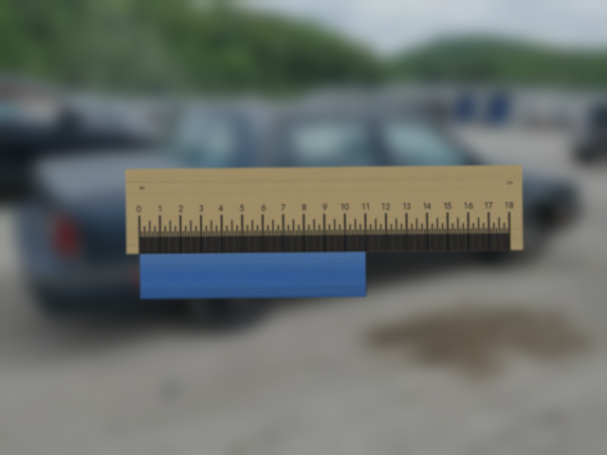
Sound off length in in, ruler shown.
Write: 11 in
